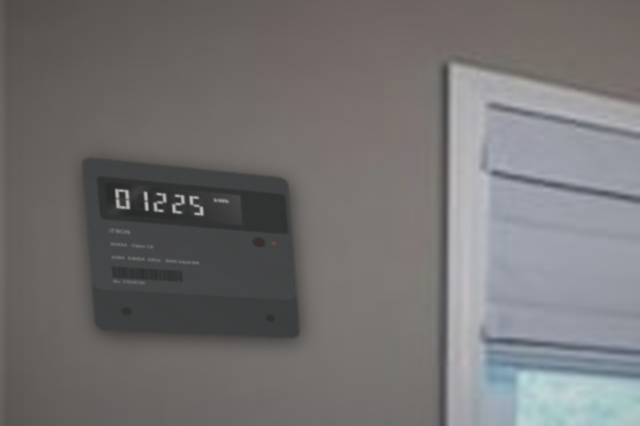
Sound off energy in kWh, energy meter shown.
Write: 1225 kWh
